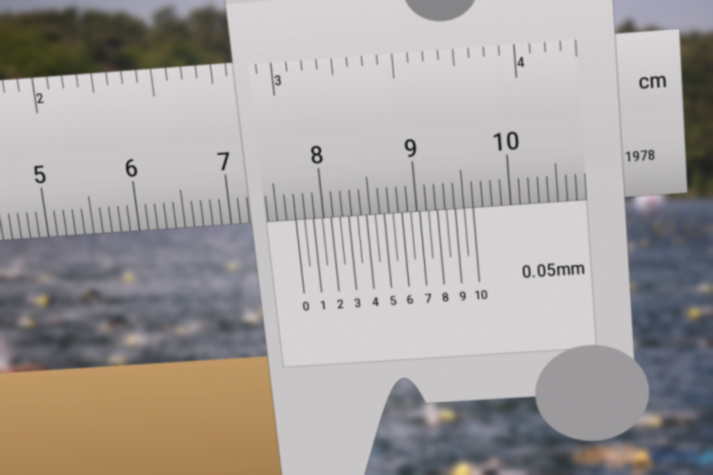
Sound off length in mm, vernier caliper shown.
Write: 77.0 mm
